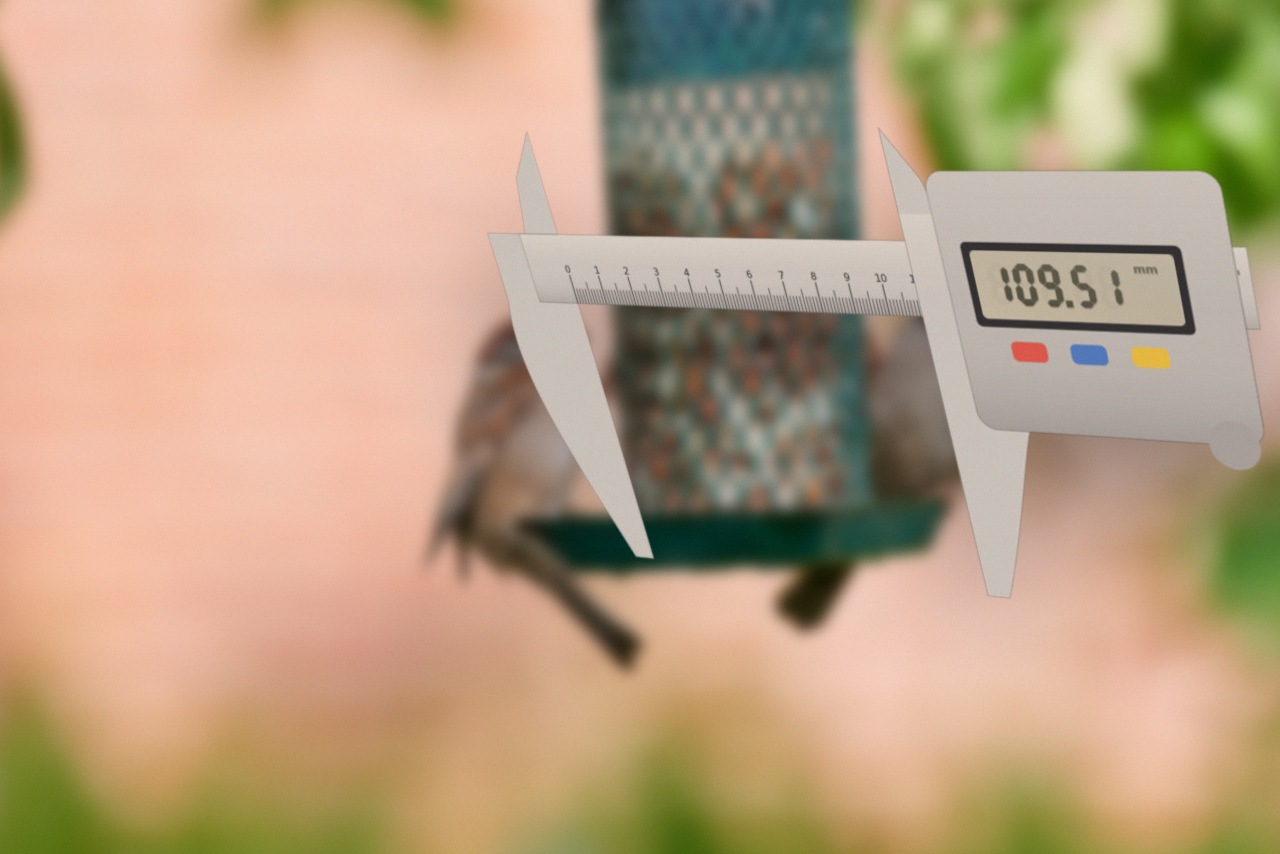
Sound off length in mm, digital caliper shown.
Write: 109.51 mm
